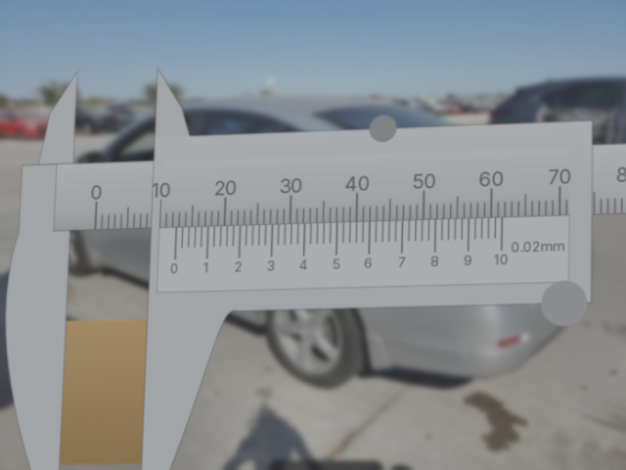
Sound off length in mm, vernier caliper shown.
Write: 12.6 mm
